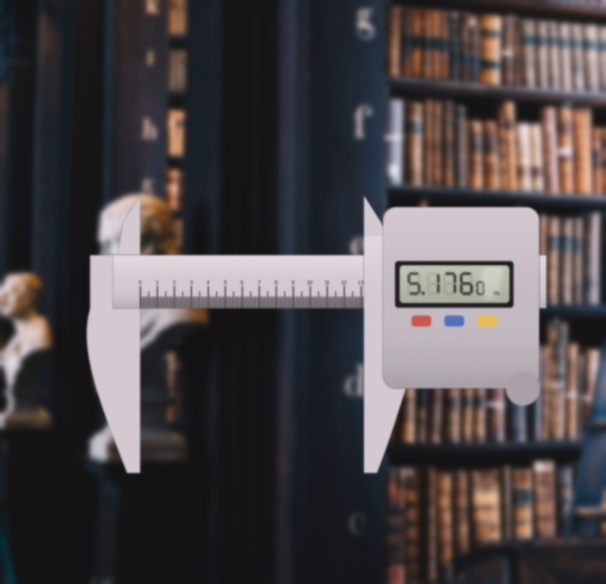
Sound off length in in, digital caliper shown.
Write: 5.1760 in
